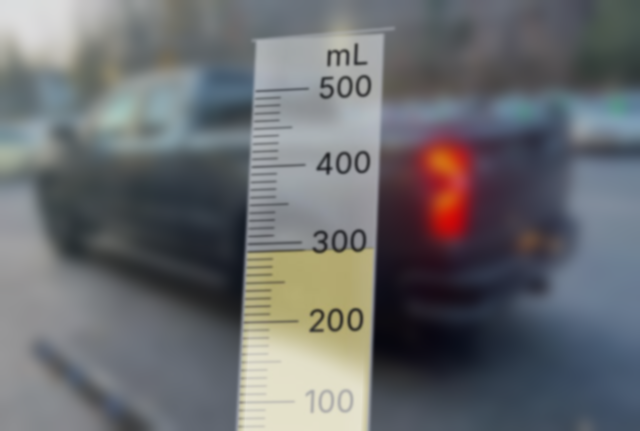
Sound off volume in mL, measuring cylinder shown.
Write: 290 mL
